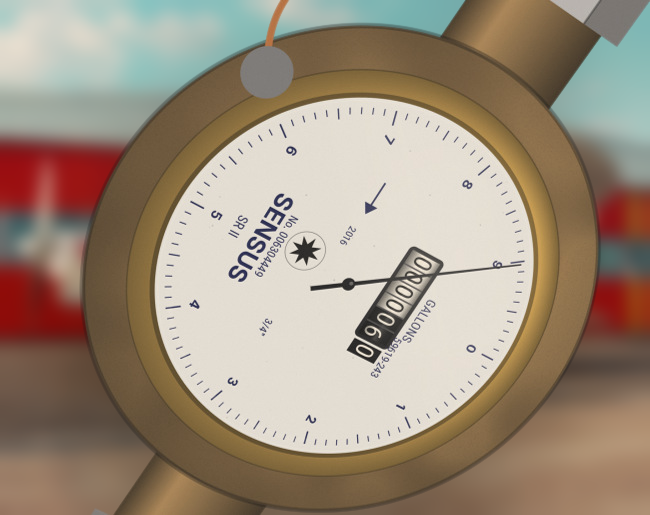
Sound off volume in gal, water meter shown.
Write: 59.0 gal
